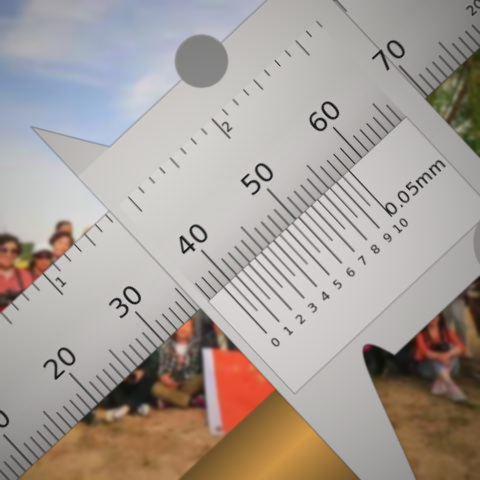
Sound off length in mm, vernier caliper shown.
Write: 39.0 mm
